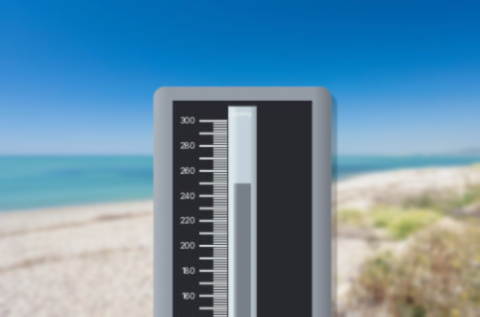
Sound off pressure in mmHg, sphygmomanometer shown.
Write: 250 mmHg
